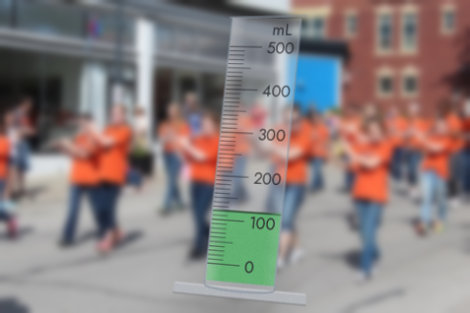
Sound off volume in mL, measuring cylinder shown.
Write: 120 mL
